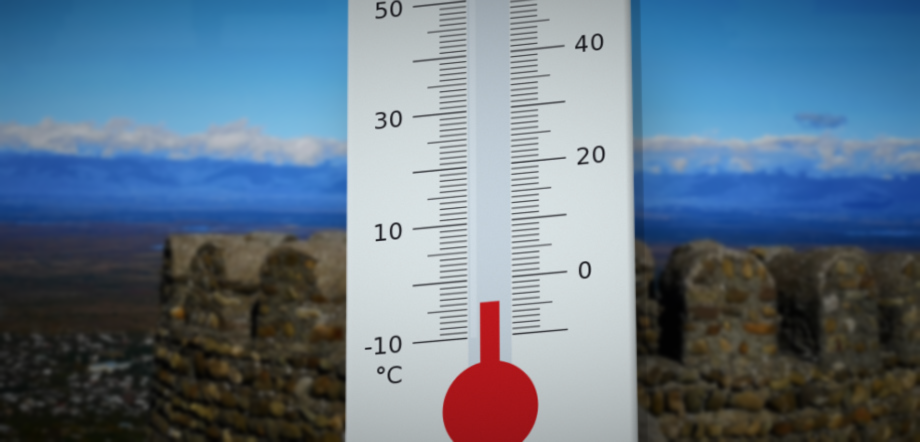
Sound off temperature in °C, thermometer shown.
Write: -4 °C
